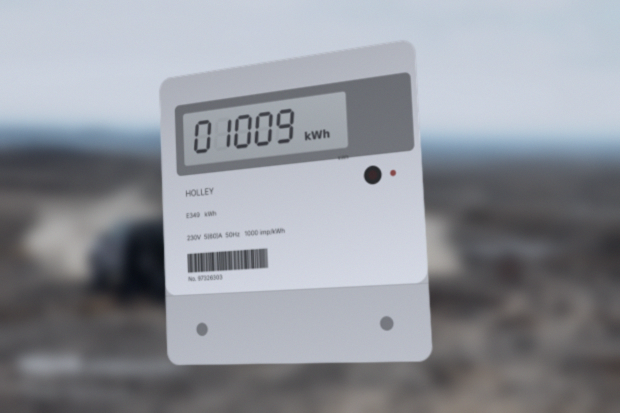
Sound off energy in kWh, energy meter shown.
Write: 1009 kWh
